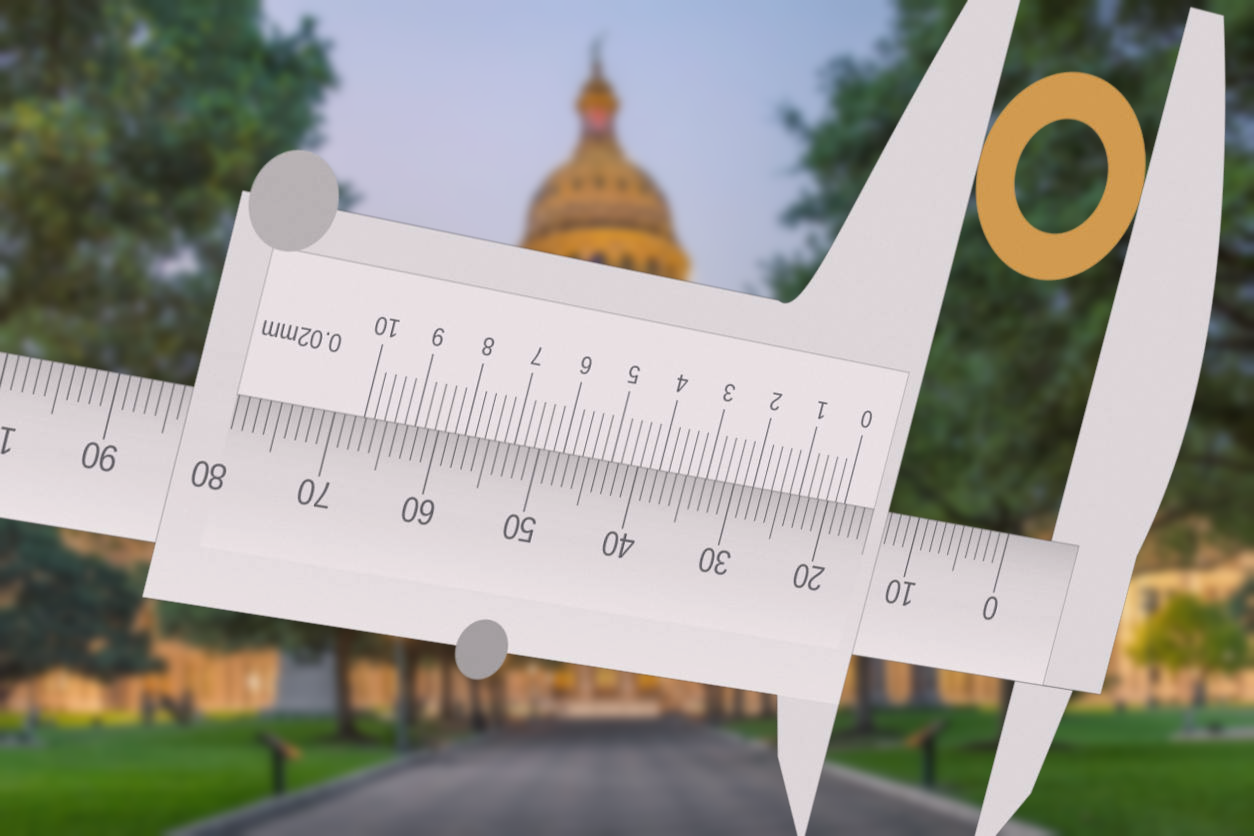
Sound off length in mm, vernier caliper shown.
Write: 18.2 mm
